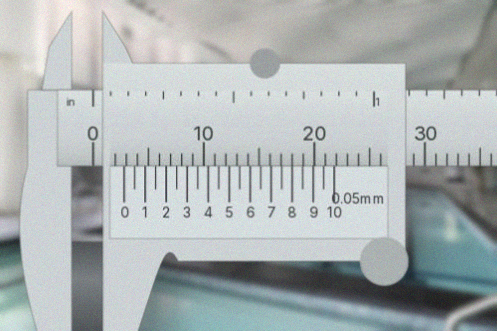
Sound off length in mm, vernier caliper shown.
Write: 2.8 mm
